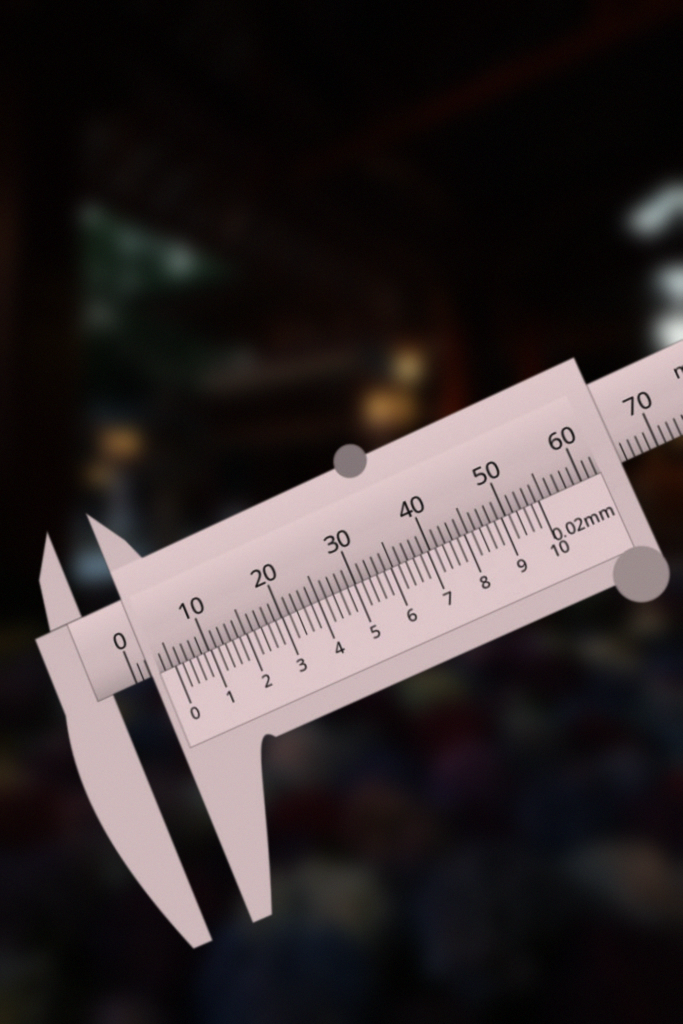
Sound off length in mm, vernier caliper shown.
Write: 5.4 mm
